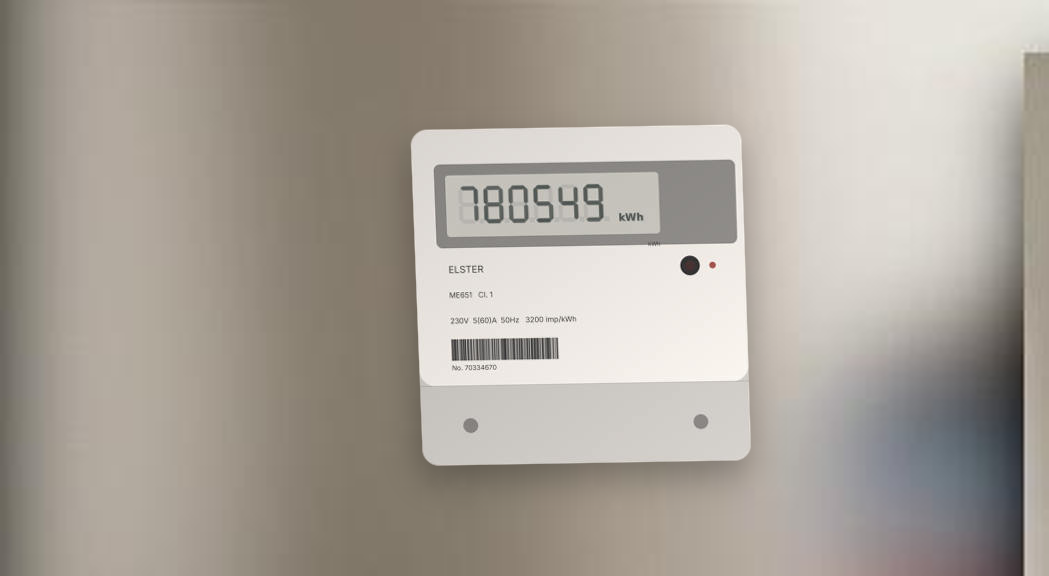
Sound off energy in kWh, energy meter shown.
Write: 780549 kWh
